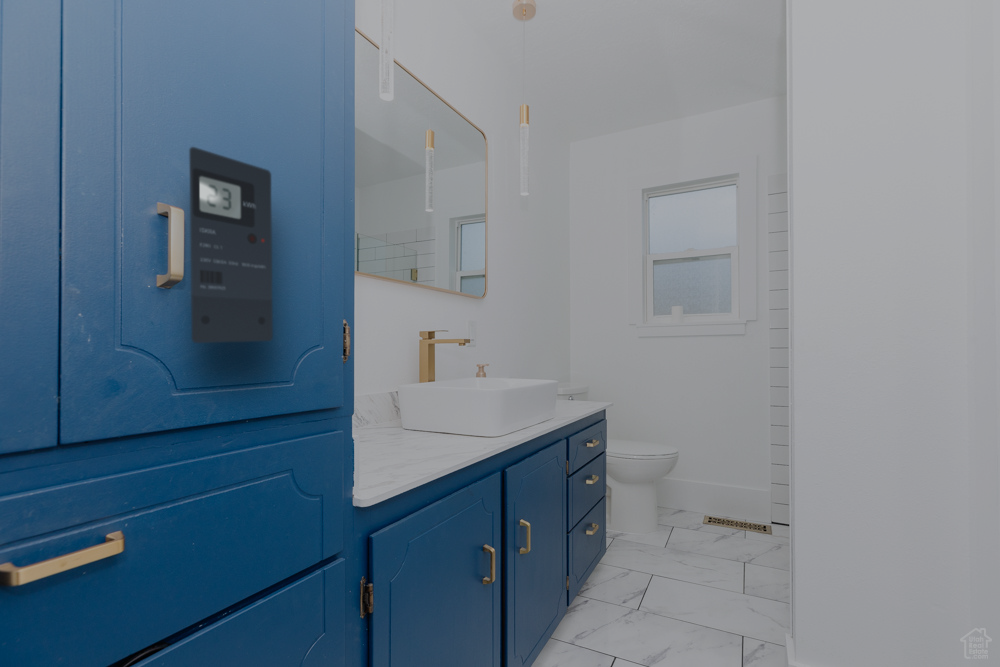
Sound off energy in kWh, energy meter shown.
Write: 23 kWh
